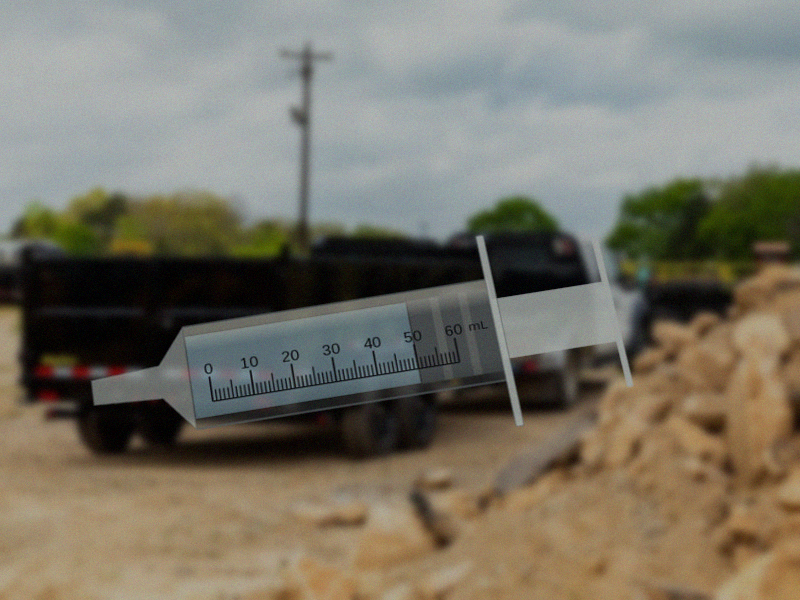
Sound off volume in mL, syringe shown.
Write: 50 mL
